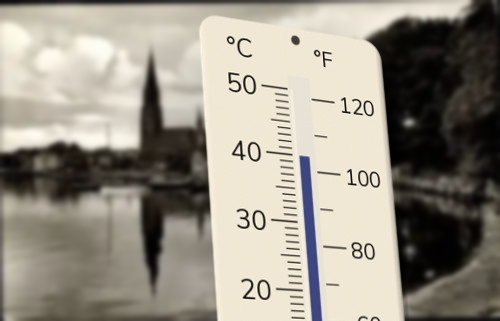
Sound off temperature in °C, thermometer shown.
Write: 40 °C
